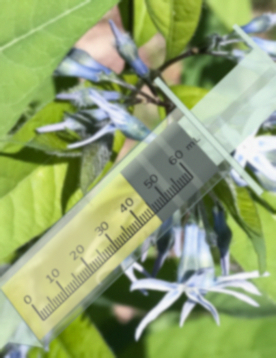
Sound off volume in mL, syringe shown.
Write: 45 mL
